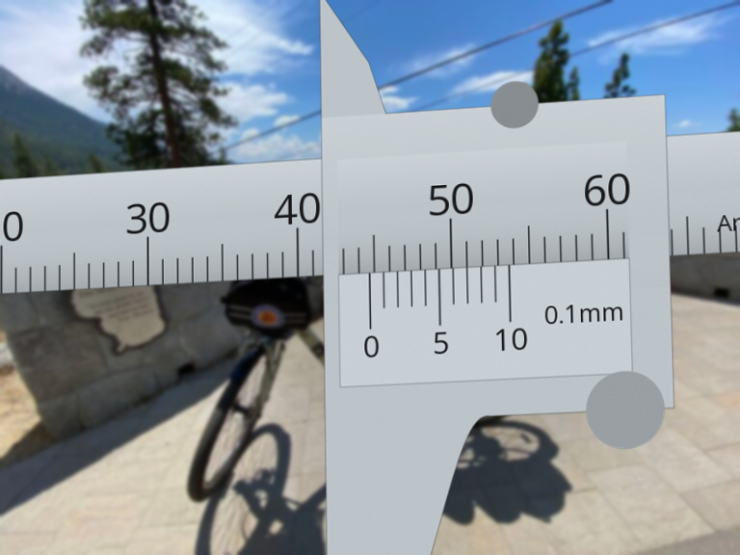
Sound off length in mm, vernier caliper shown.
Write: 44.7 mm
